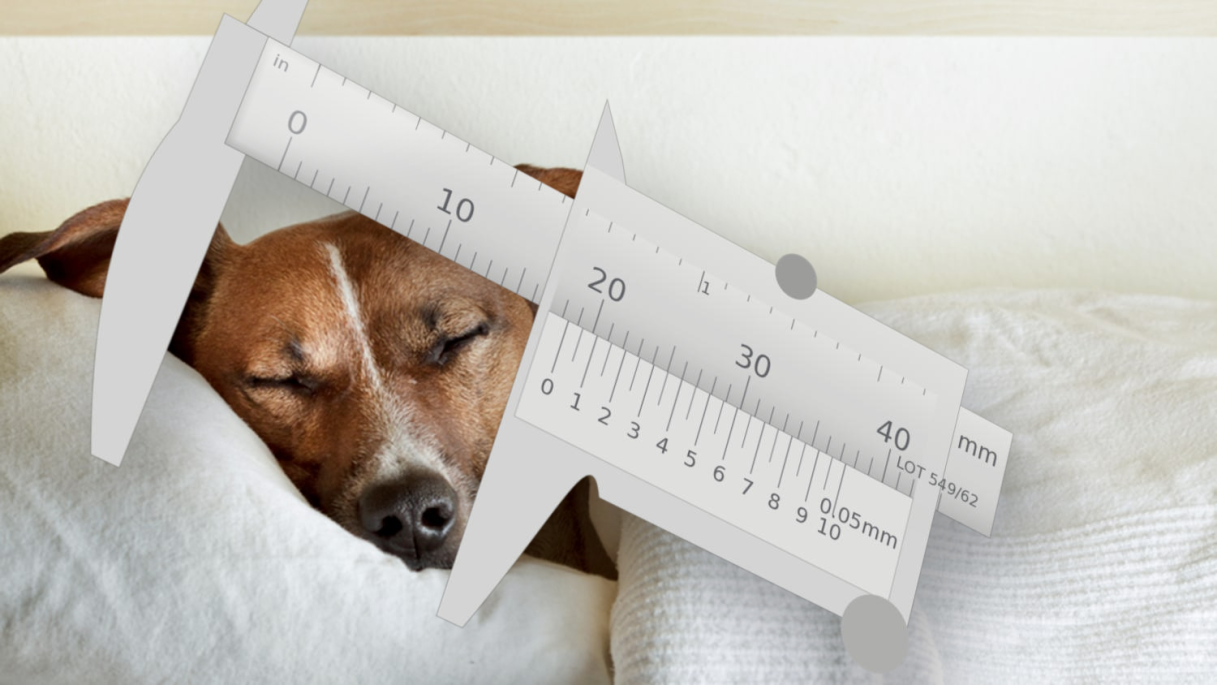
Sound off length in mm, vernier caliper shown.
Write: 18.4 mm
